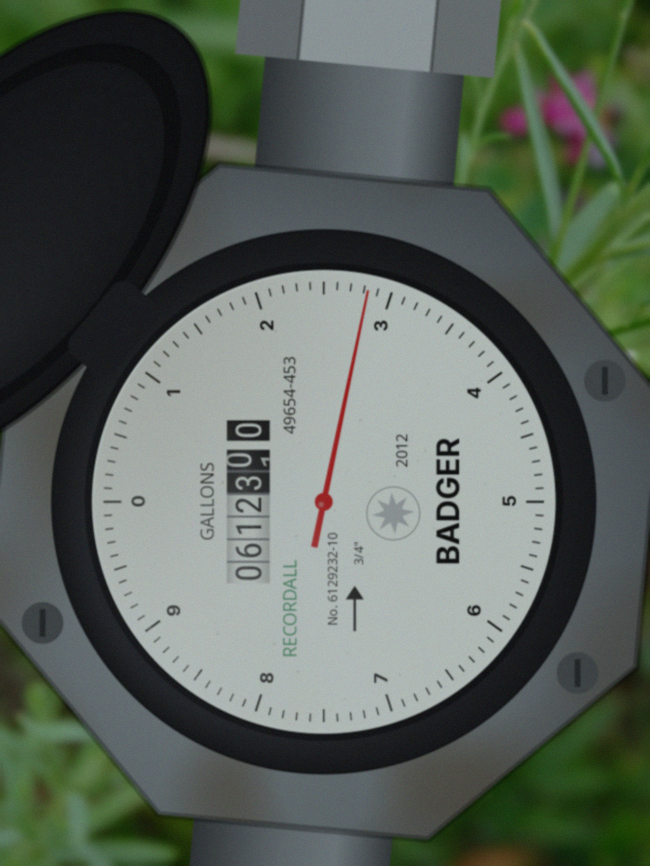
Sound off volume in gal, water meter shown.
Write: 612302.8 gal
